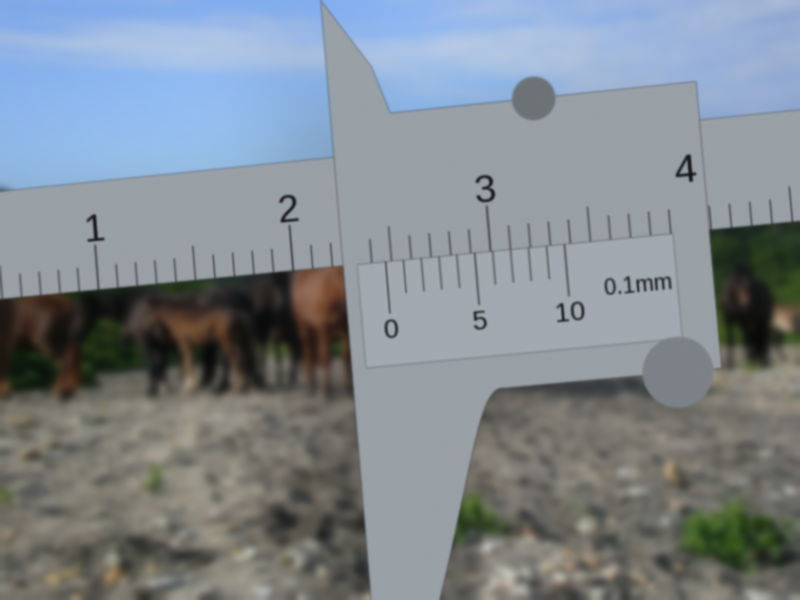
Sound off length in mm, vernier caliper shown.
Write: 24.7 mm
